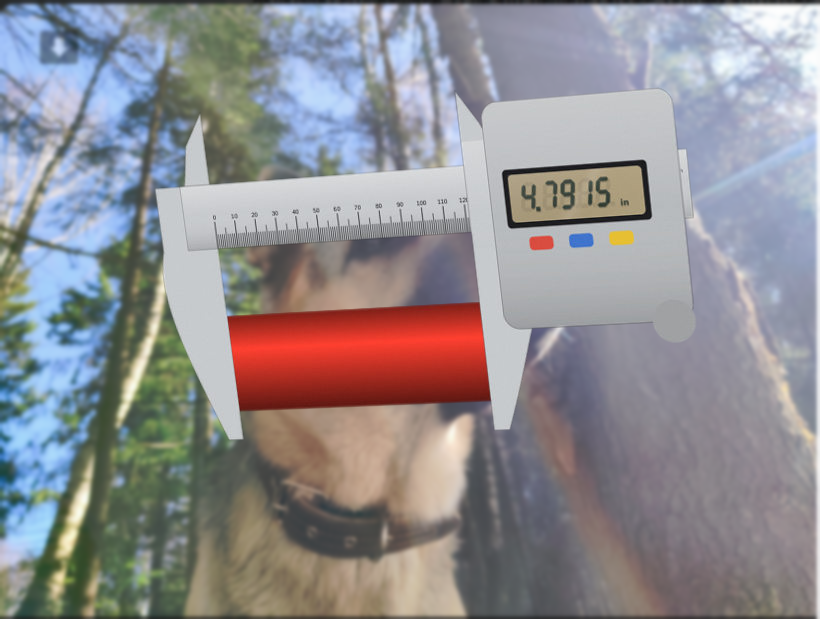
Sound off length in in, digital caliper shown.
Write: 4.7915 in
